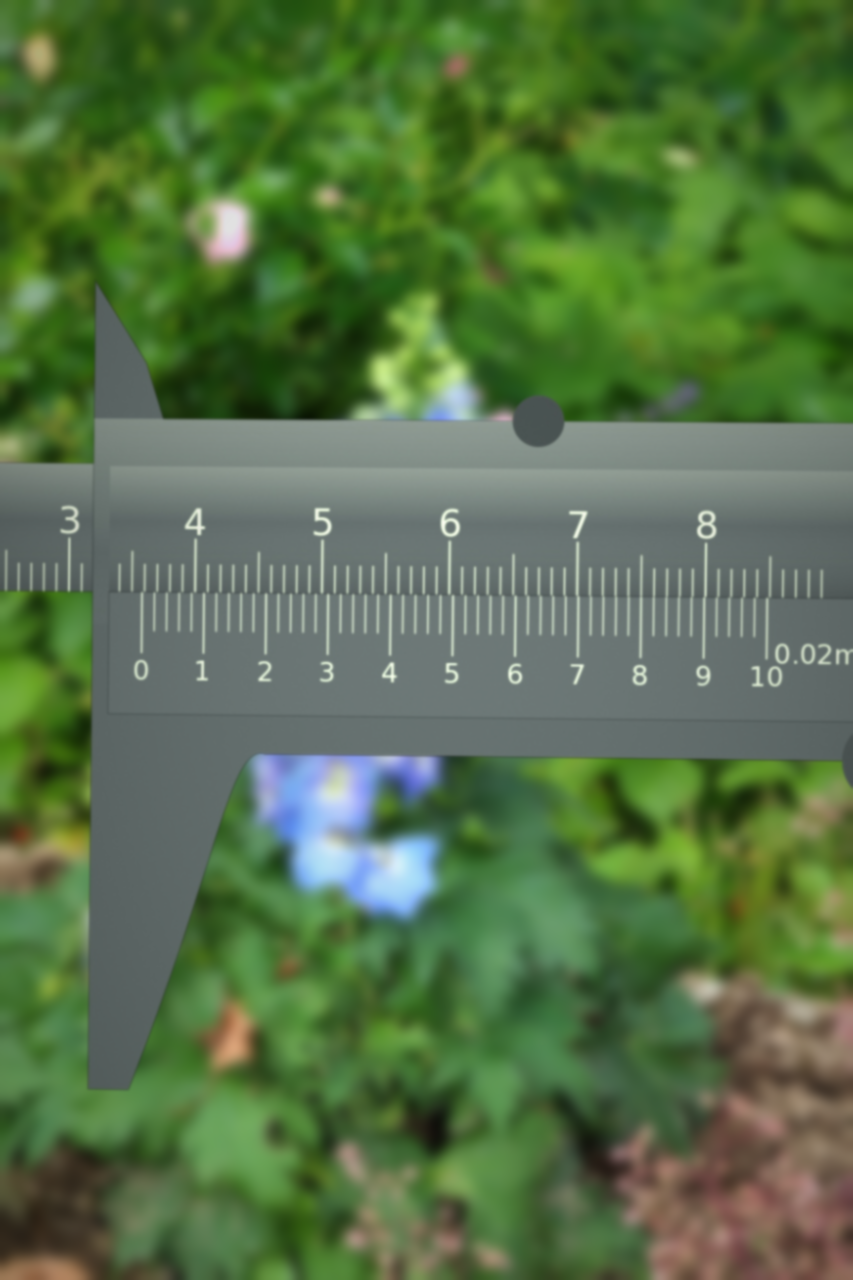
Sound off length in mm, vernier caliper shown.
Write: 35.8 mm
